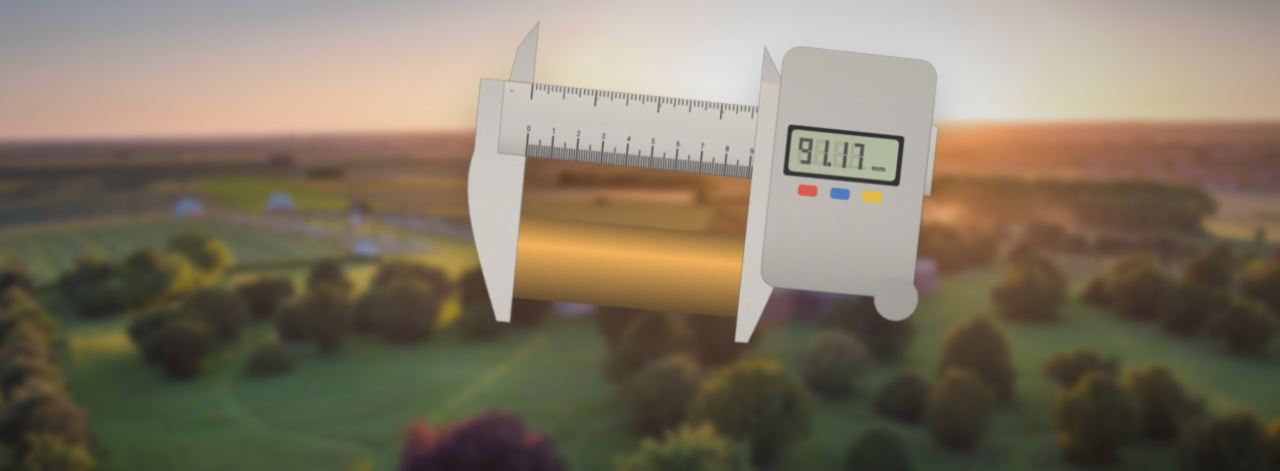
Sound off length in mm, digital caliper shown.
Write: 91.17 mm
